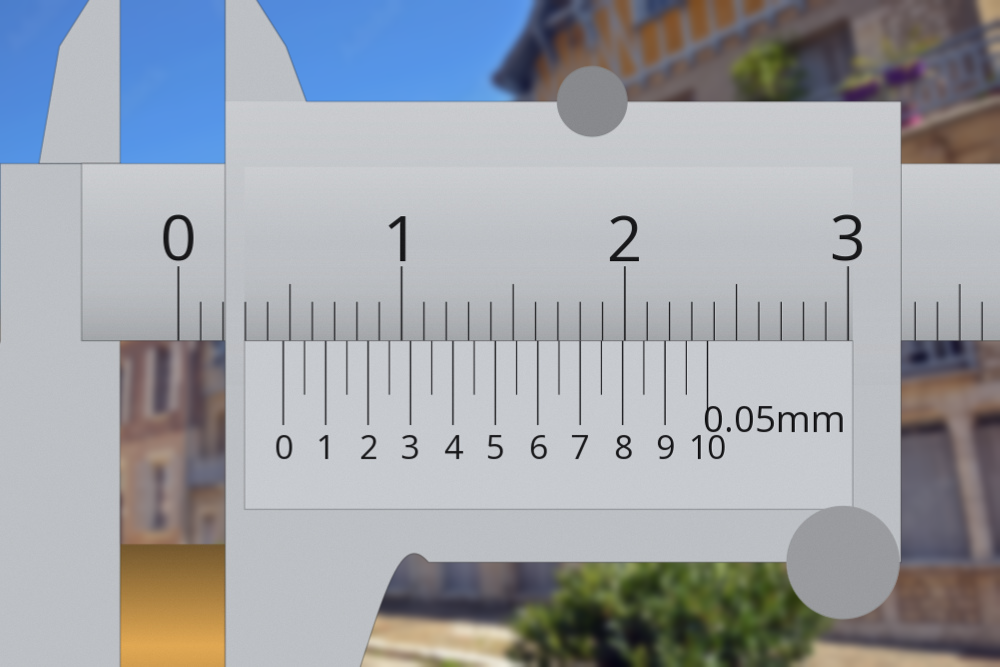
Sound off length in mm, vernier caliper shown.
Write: 4.70 mm
